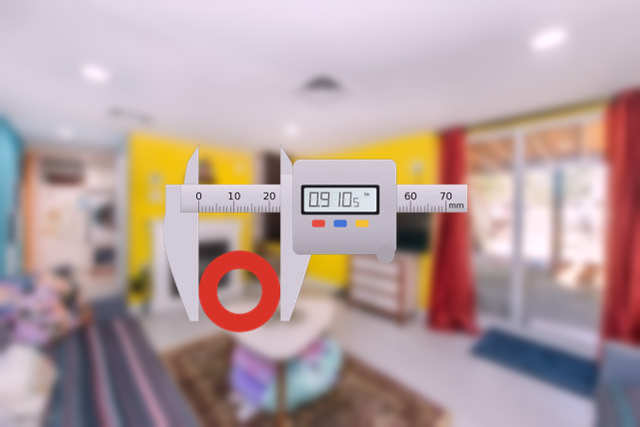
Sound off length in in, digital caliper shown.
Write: 0.9105 in
